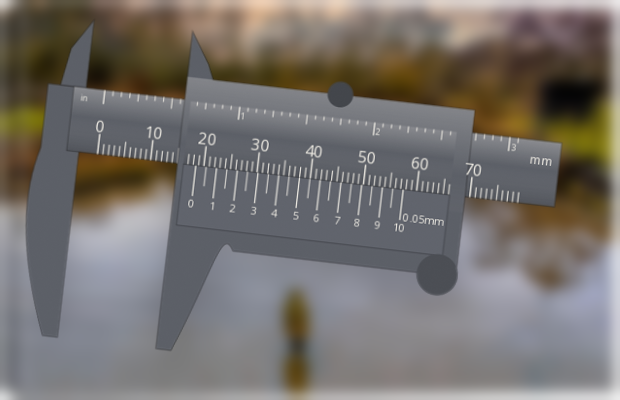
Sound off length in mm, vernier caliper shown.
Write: 18.5 mm
